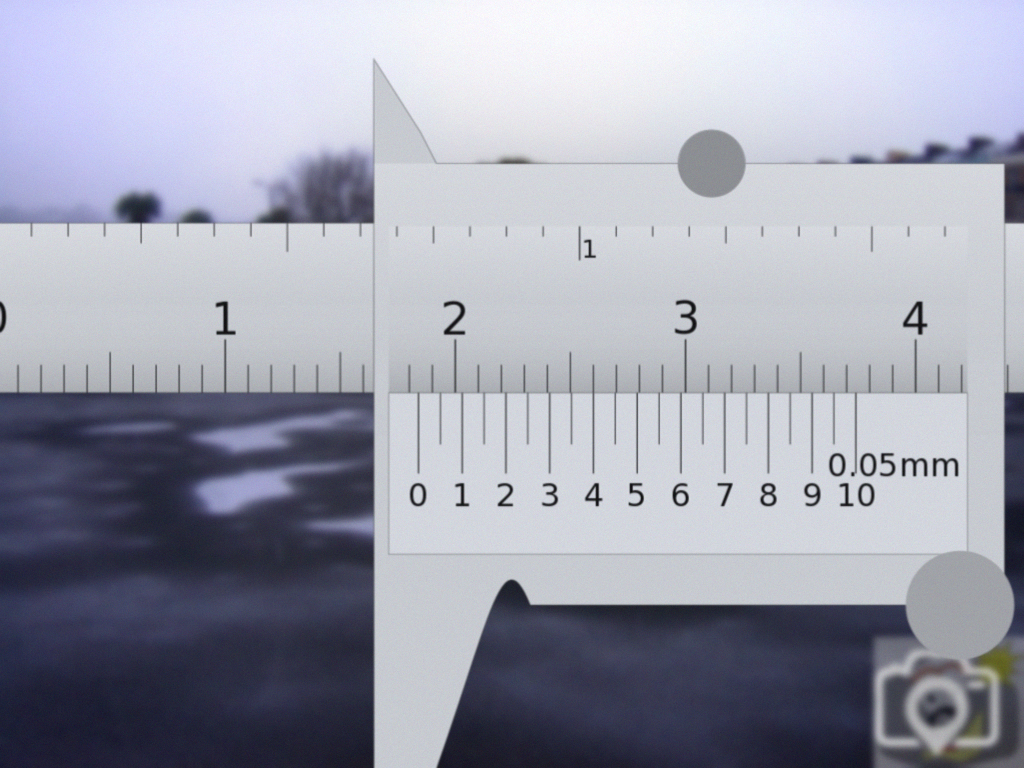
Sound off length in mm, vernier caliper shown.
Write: 18.4 mm
